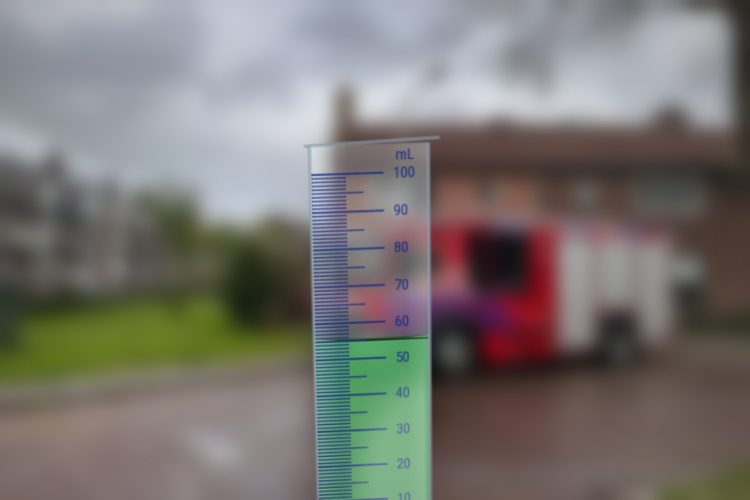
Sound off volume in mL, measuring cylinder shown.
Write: 55 mL
